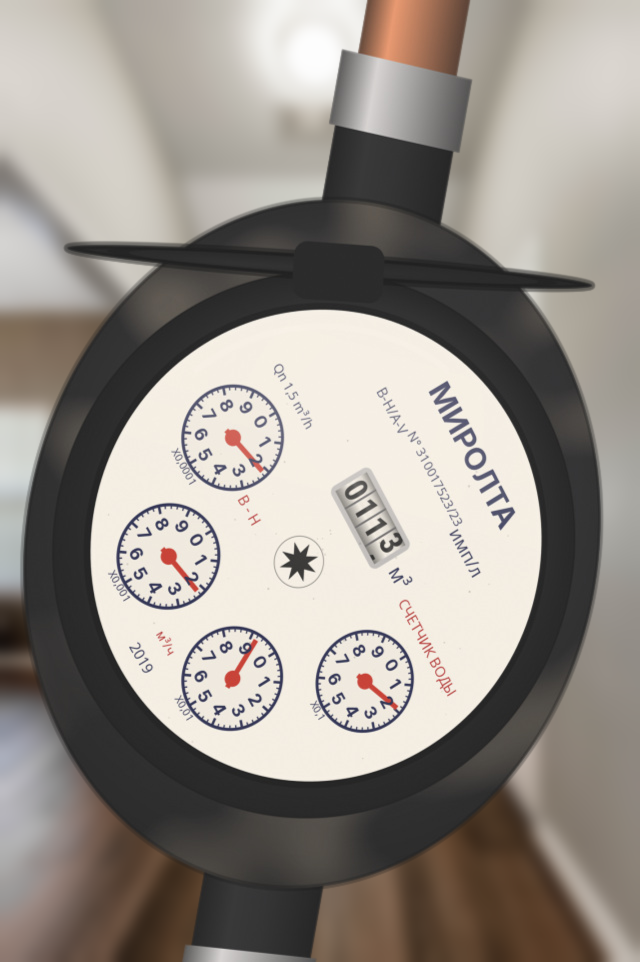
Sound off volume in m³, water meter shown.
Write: 113.1922 m³
